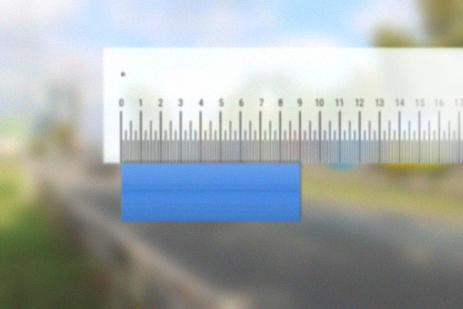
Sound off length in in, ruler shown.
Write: 9 in
